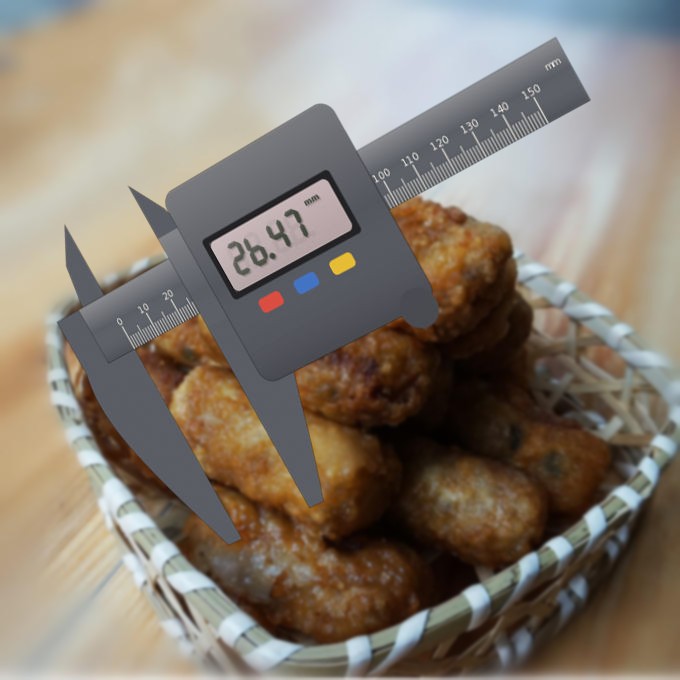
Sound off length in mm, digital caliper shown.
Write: 26.47 mm
